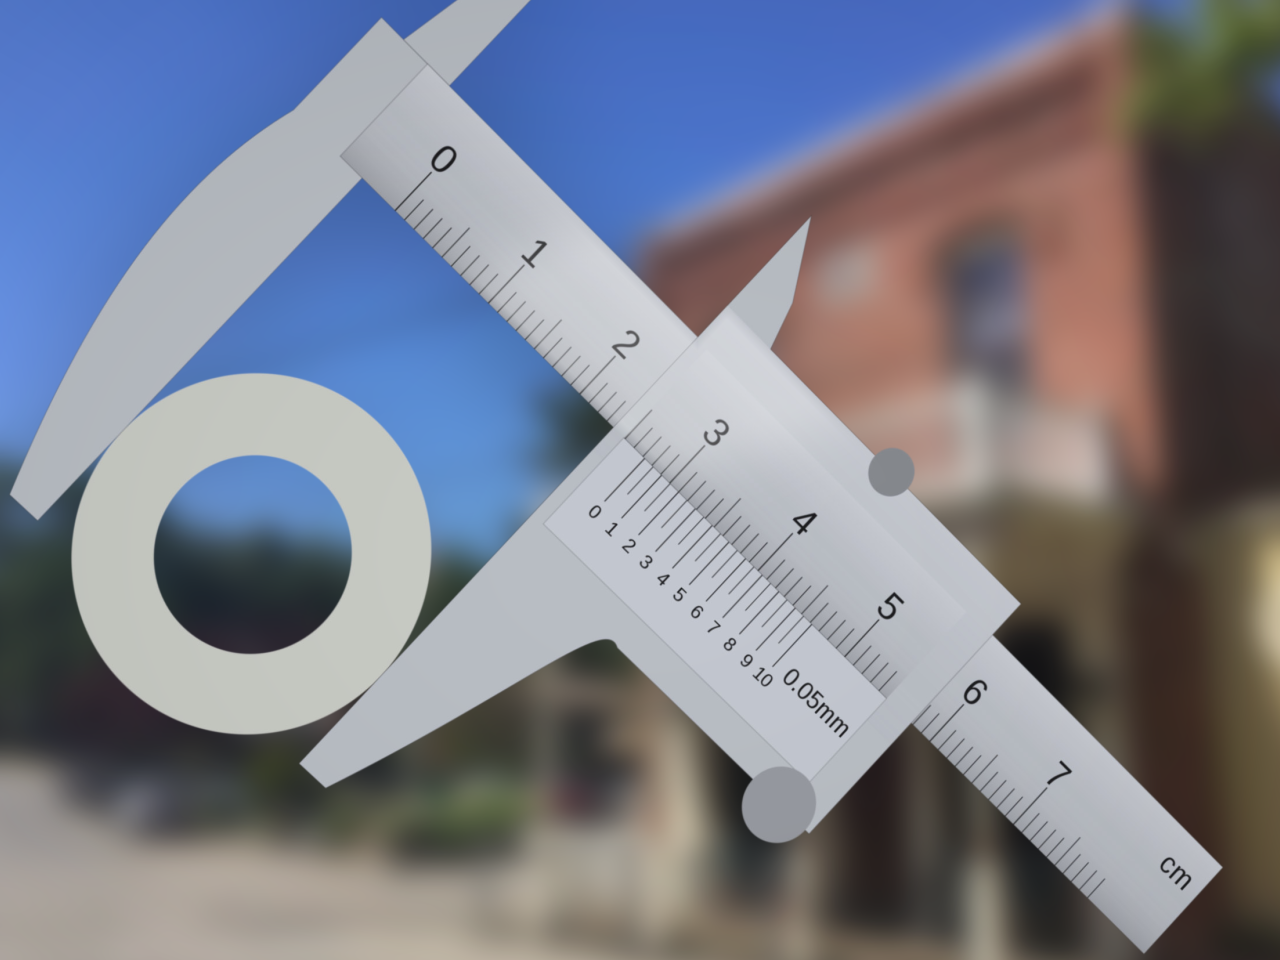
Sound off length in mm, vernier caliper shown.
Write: 27.2 mm
